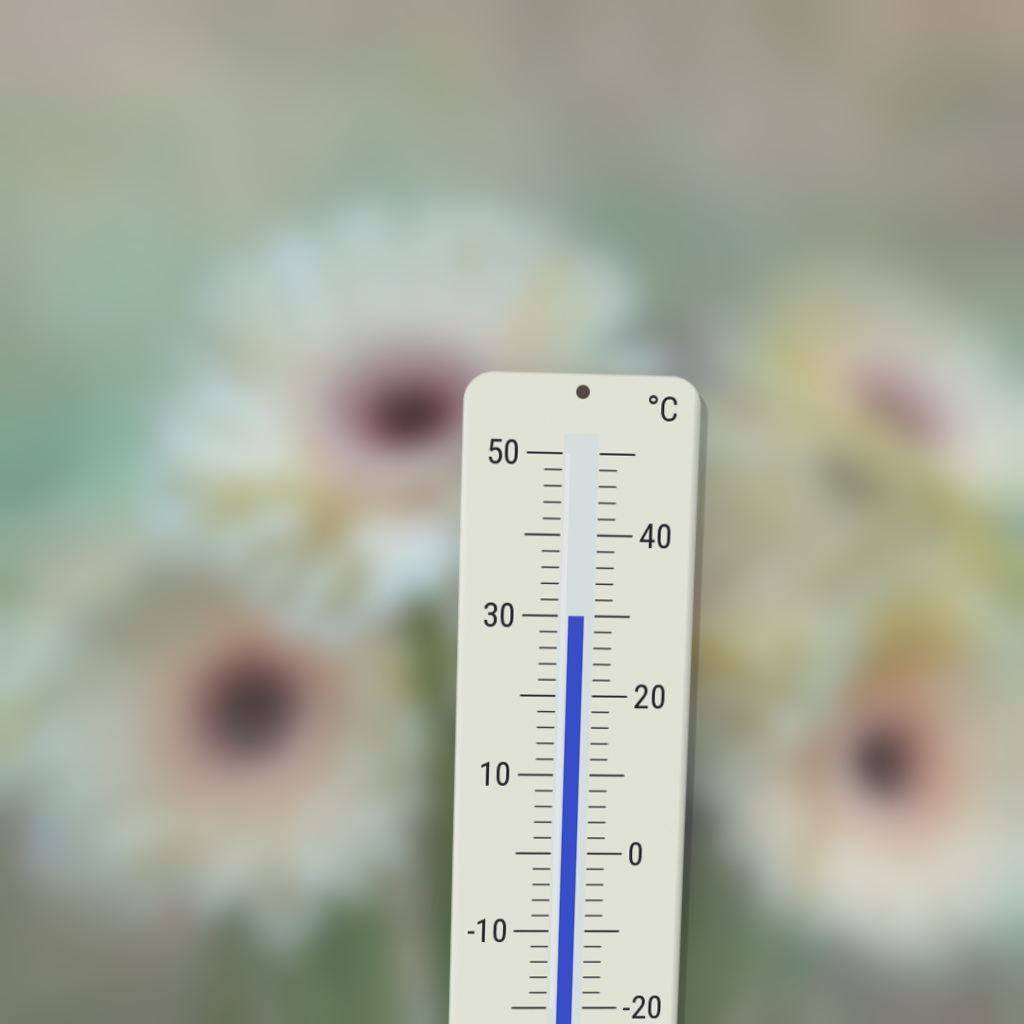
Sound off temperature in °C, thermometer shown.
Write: 30 °C
